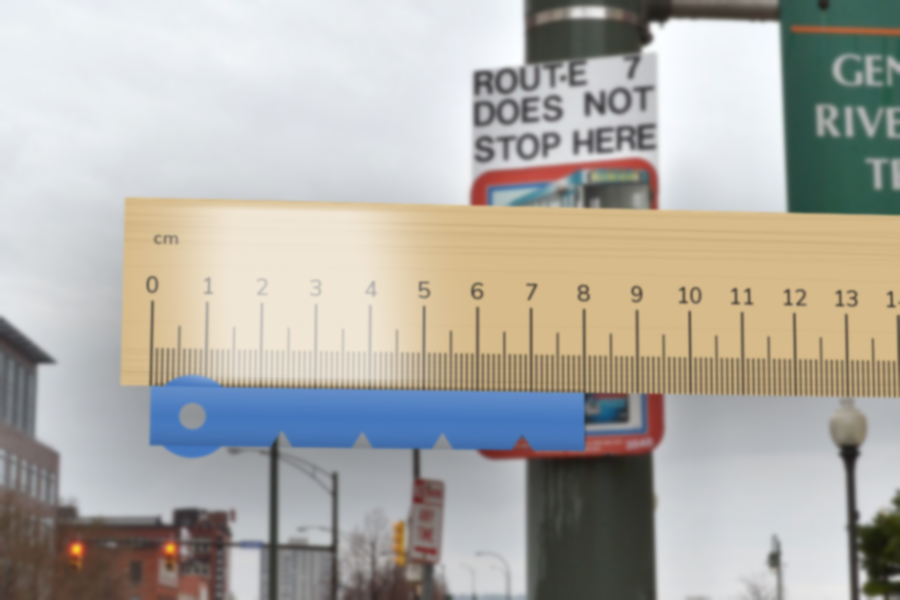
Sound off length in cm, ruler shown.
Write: 8 cm
